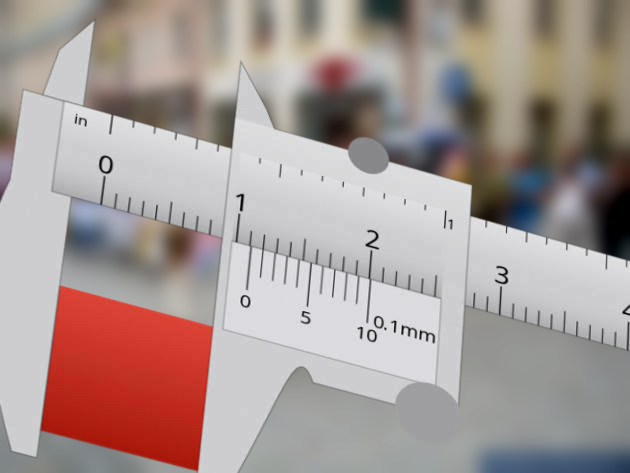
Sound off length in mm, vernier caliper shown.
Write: 11.1 mm
